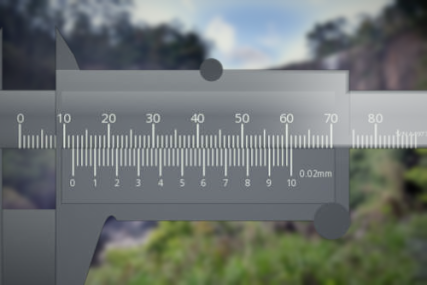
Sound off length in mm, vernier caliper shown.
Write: 12.0 mm
